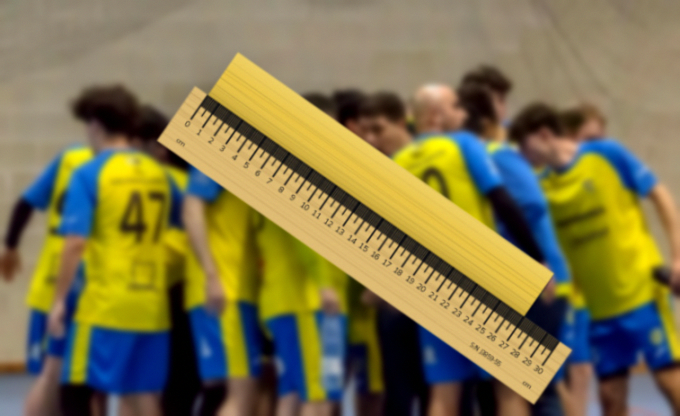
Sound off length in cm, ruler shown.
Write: 27 cm
